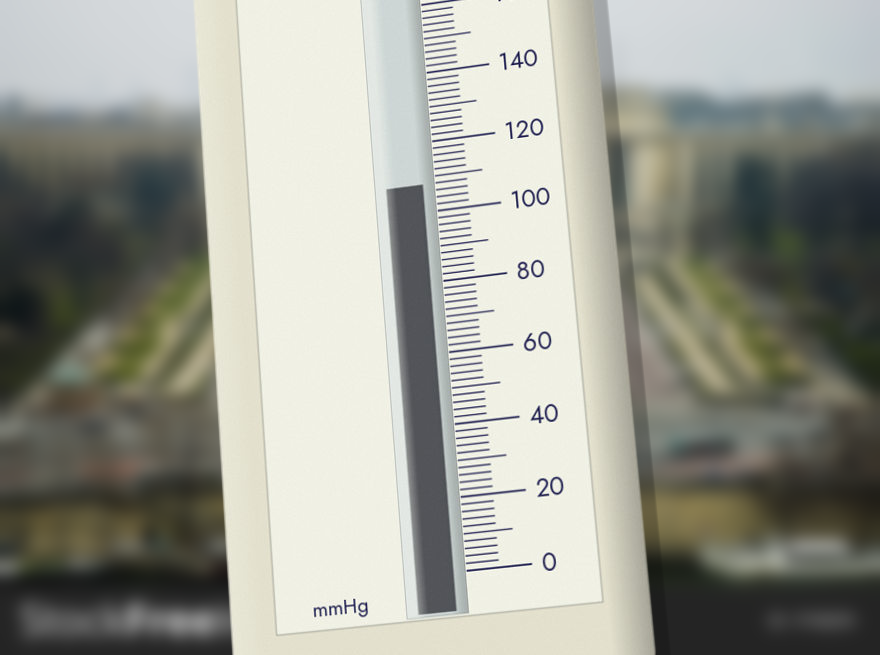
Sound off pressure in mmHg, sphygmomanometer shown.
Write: 108 mmHg
